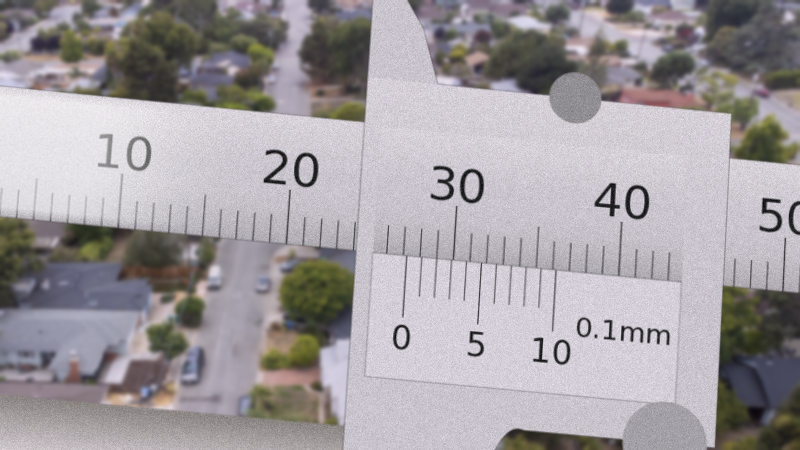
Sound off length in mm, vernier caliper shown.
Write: 27.2 mm
